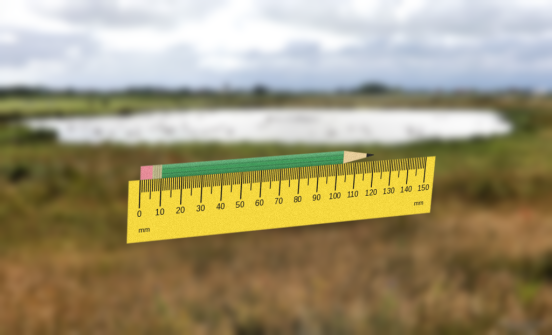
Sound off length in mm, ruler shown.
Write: 120 mm
